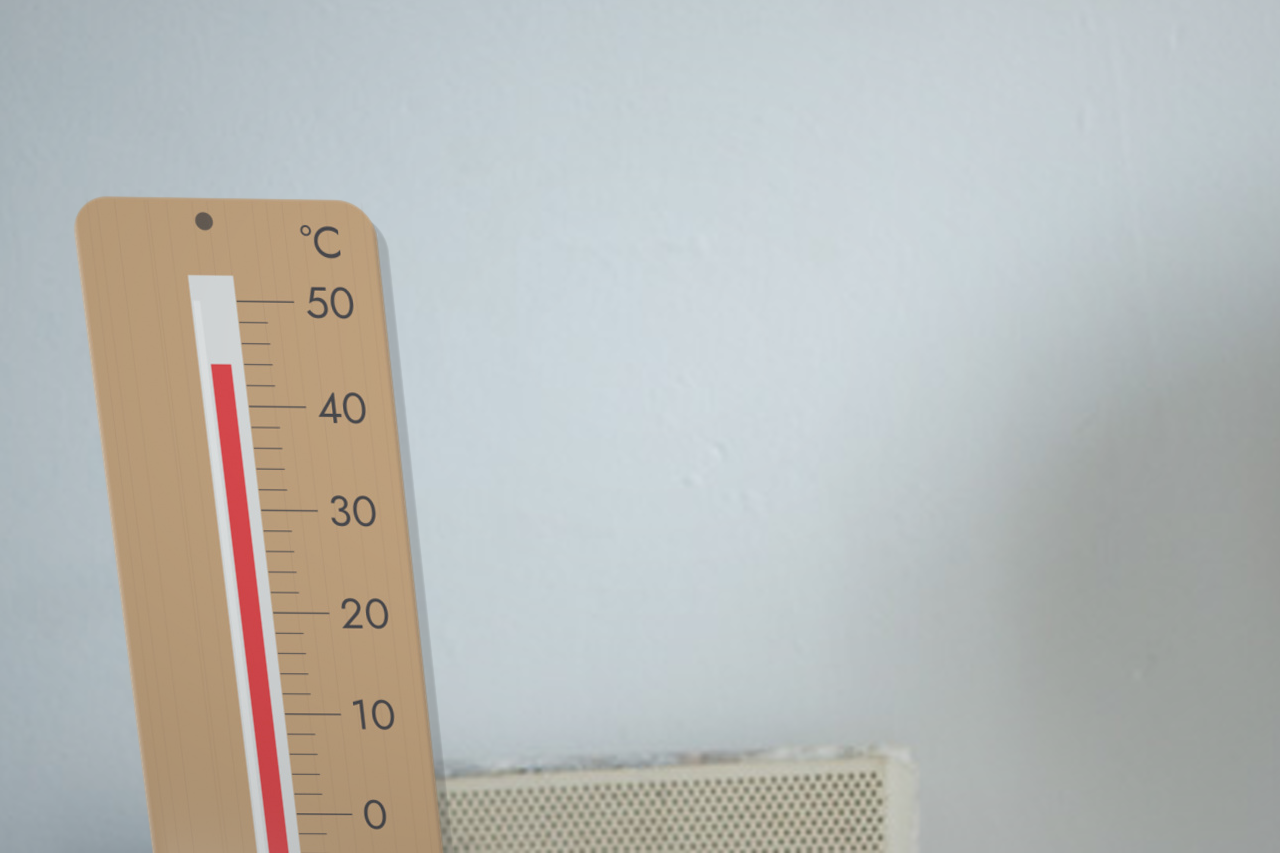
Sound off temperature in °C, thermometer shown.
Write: 44 °C
